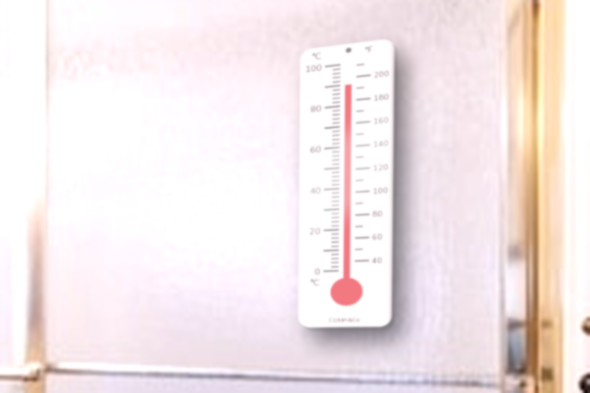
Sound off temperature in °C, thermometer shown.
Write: 90 °C
